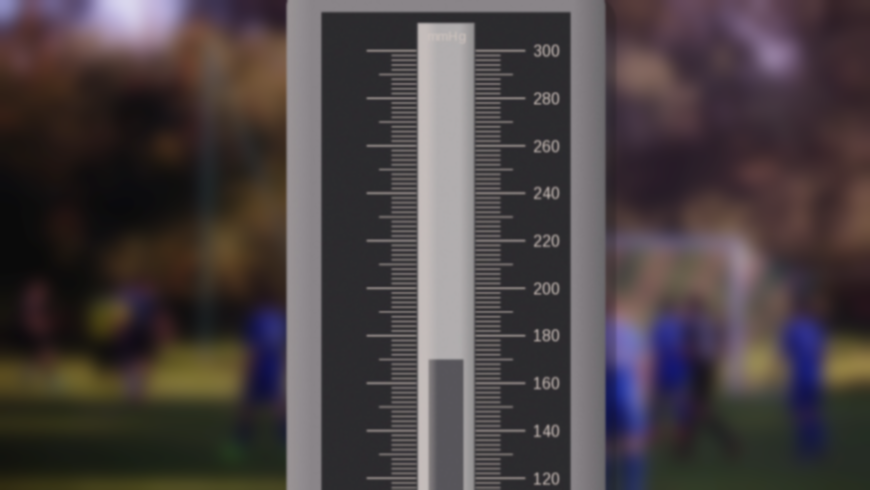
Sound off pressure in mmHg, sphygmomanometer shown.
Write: 170 mmHg
